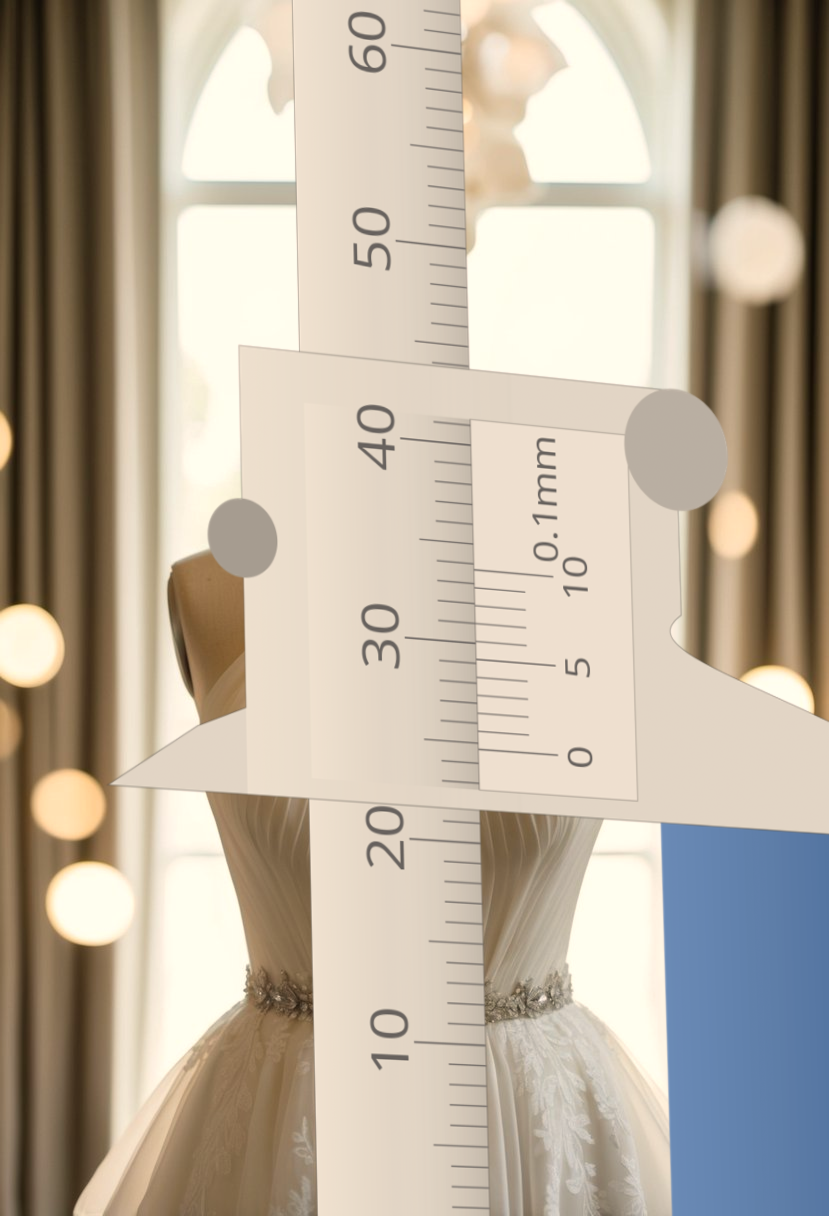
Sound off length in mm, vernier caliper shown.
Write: 24.7 mm
